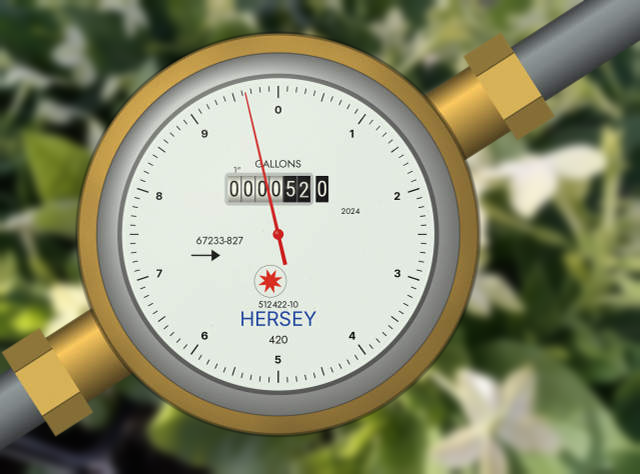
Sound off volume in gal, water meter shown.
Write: 519.6 gal
